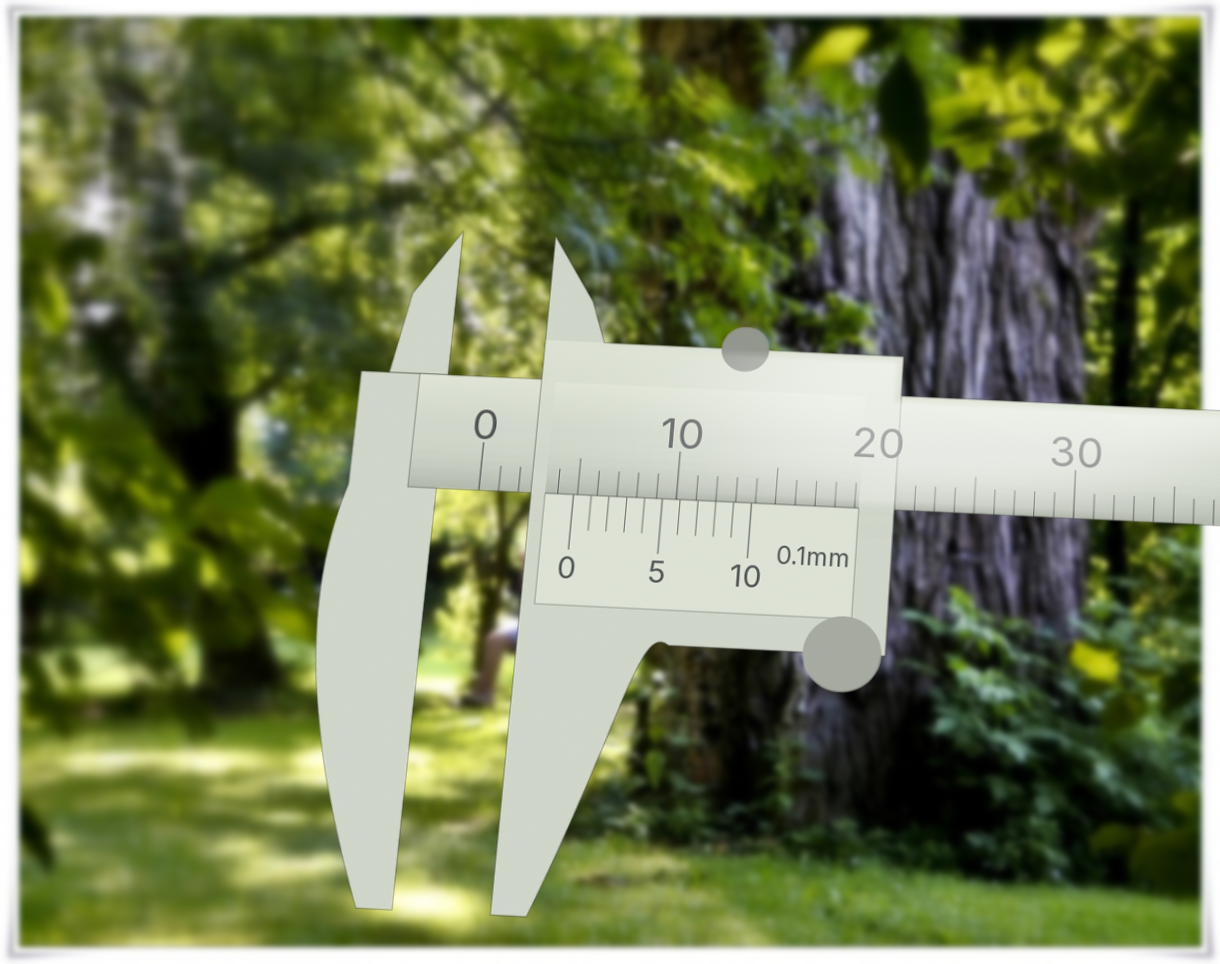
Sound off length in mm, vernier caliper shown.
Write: 4.8 mm
